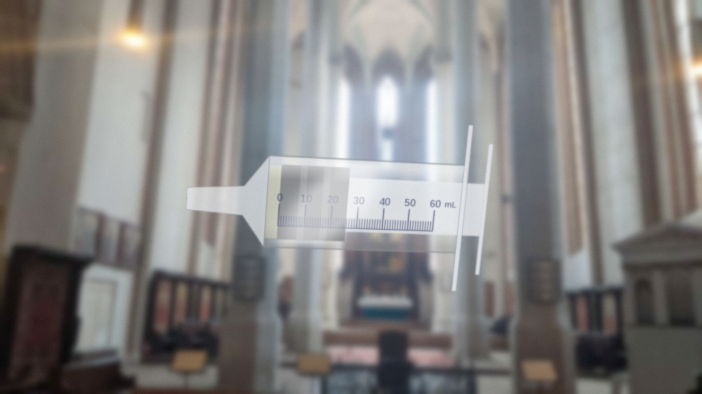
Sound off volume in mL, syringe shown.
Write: 0 mL
